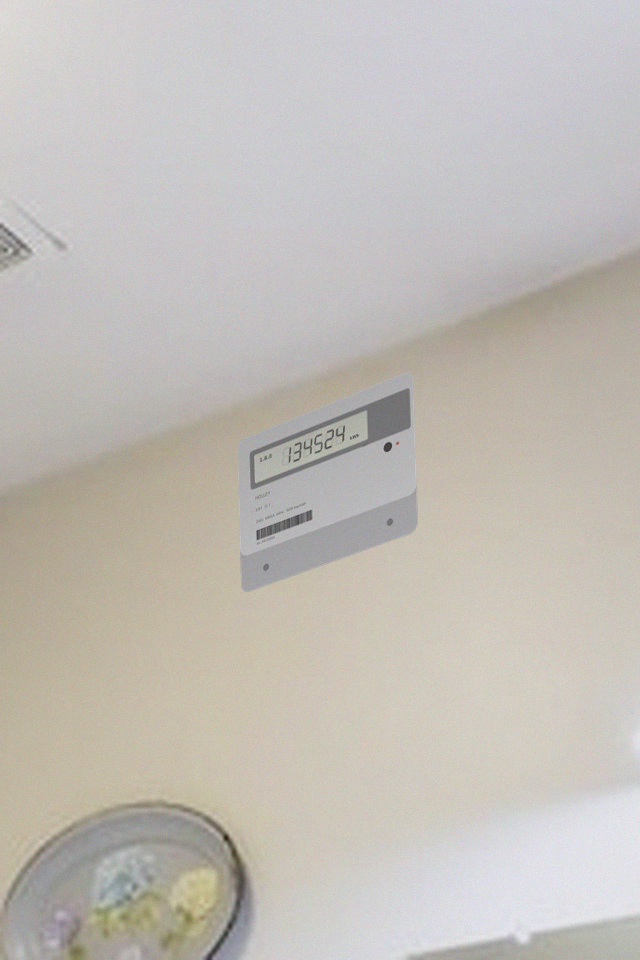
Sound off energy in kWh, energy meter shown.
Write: 134524 kWh
